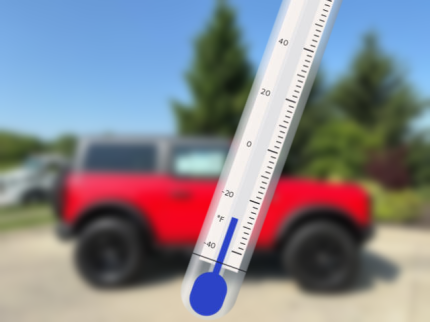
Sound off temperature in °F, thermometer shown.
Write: -28 °F
